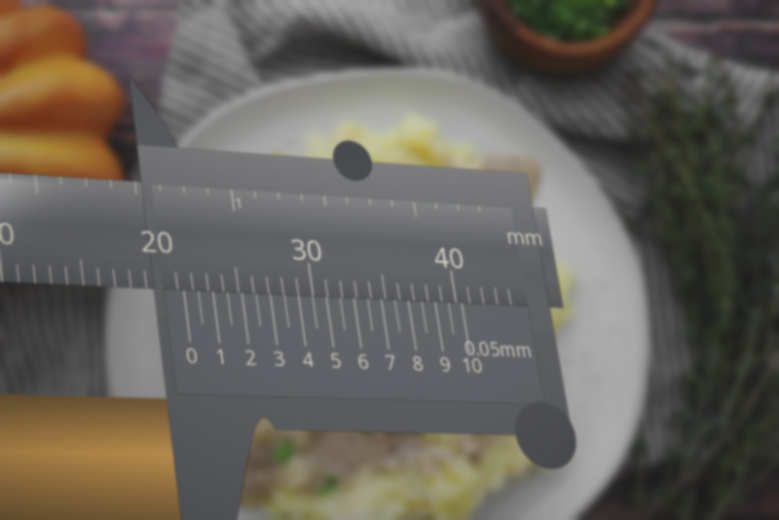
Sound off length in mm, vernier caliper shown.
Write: 21.4 mm
